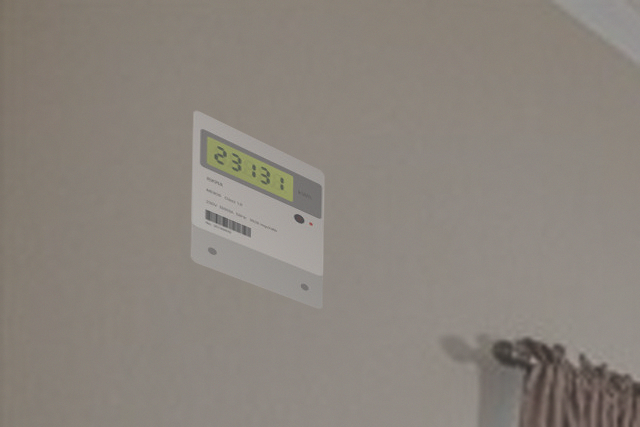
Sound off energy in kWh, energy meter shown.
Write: 23131 kWh
